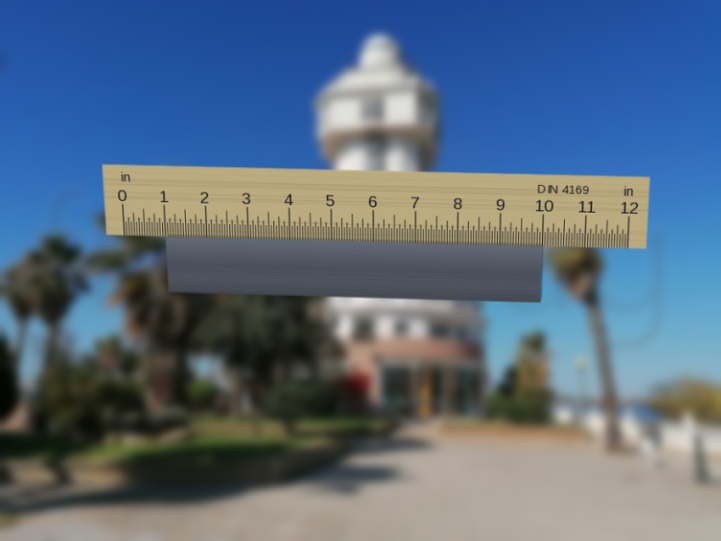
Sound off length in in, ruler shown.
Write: 9 in
